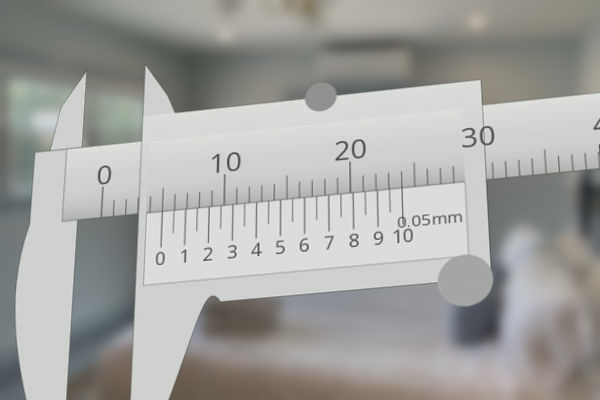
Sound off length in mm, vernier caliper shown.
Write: 5.0 mm
